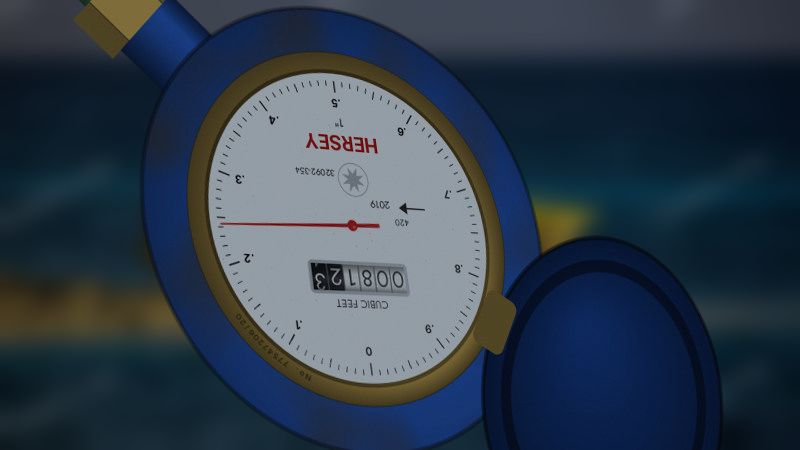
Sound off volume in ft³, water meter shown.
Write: 8123.24 ft³
